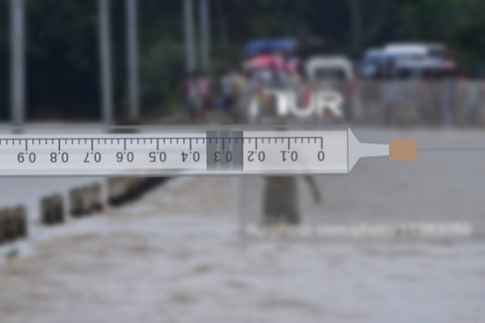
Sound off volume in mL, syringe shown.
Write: 0.24 mL
